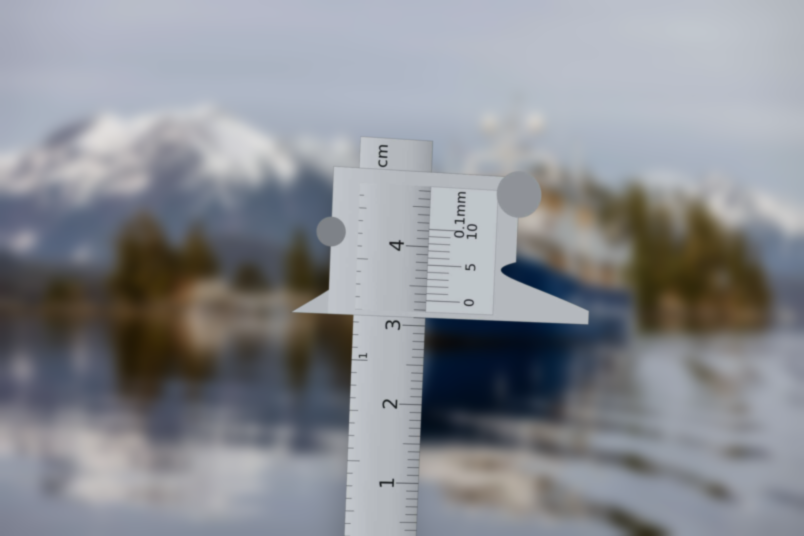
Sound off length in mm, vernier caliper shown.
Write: 33.2 mm
